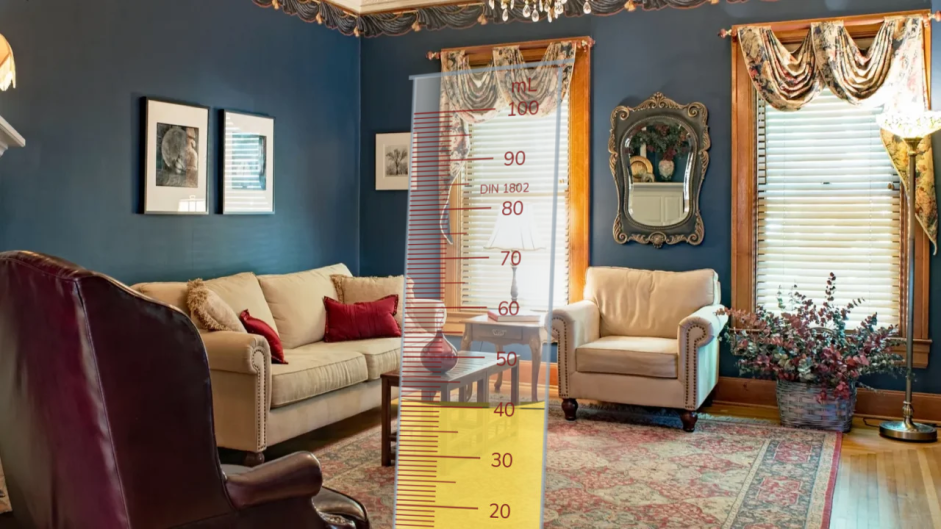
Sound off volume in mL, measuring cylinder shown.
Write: 40 mL
